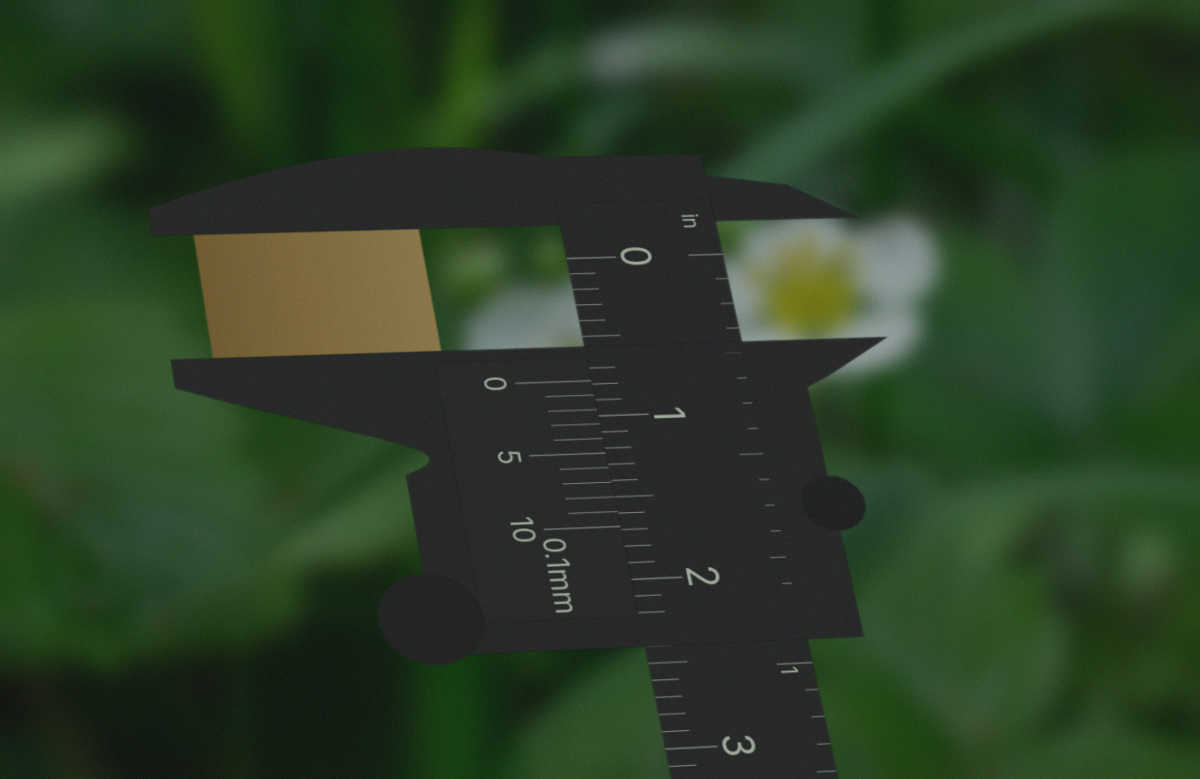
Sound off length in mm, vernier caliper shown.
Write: 7.8 mm
